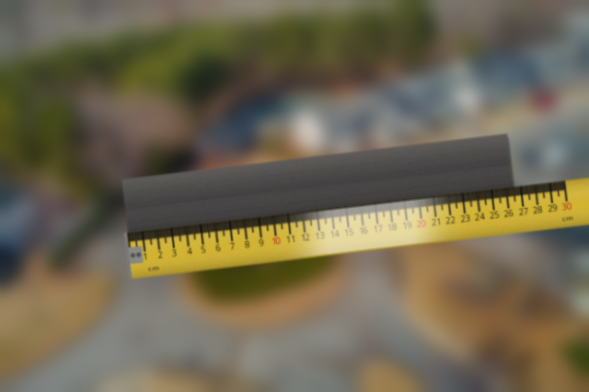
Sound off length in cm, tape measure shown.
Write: 26.5 cm
